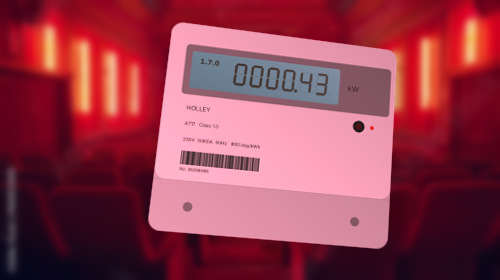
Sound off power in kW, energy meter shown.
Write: 0.43 kW
